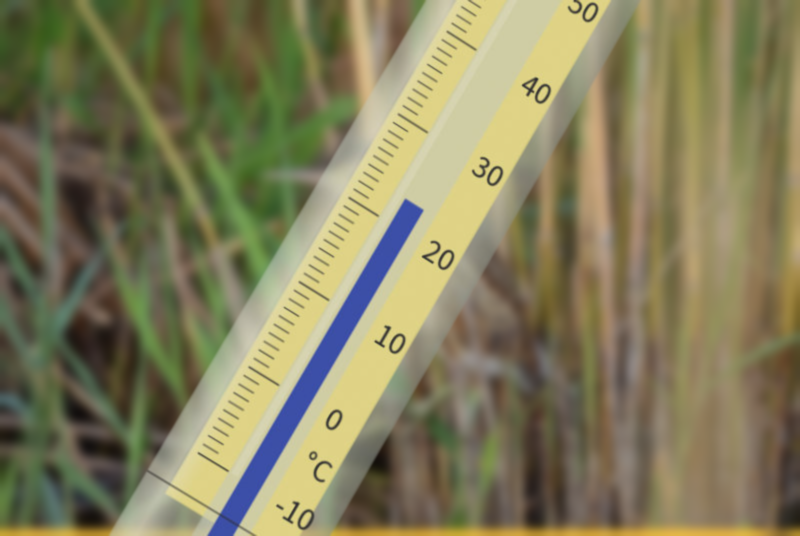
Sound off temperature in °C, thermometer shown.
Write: 23 °C
